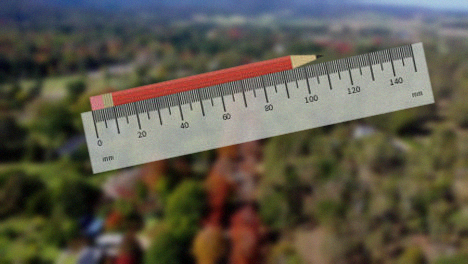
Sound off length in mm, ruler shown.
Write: 110 mm
